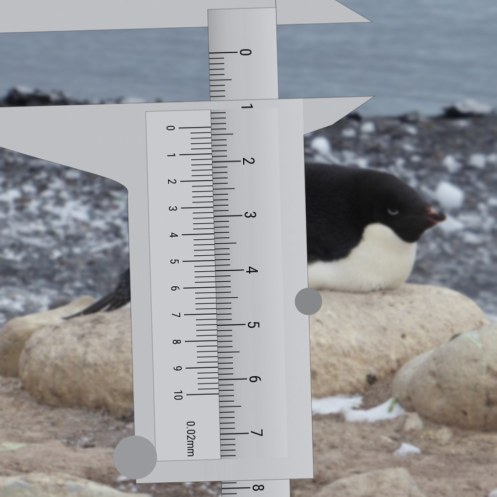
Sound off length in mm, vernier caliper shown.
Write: 13.6 mm
